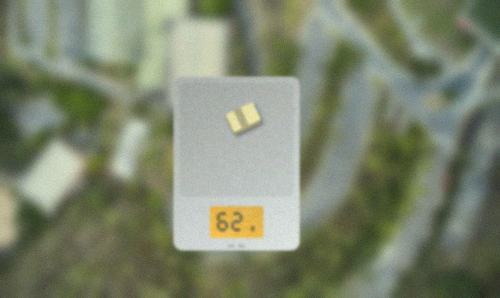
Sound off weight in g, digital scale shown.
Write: 62 g
